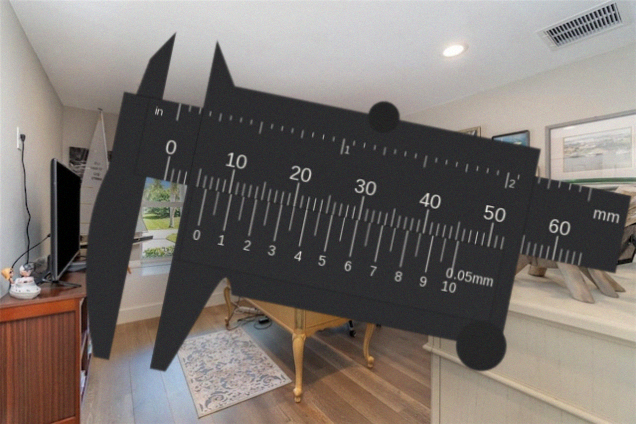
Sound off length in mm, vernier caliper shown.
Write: 6.4 mm
